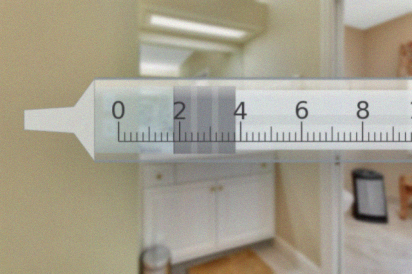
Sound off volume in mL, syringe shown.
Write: 1.8 mL
